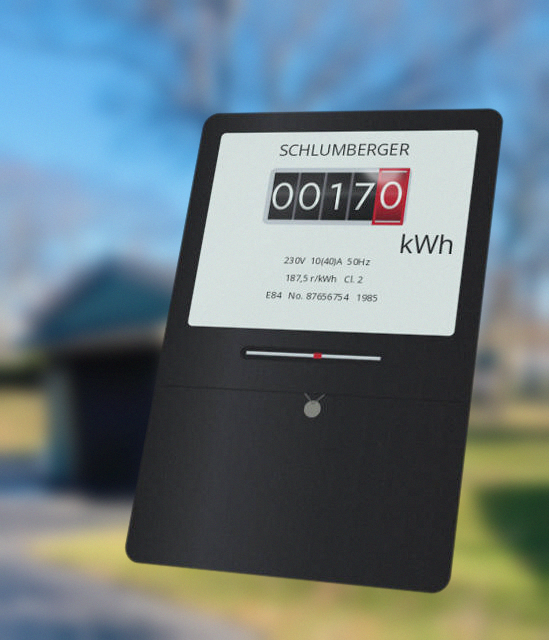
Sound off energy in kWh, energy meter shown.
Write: 17.0 kWh
